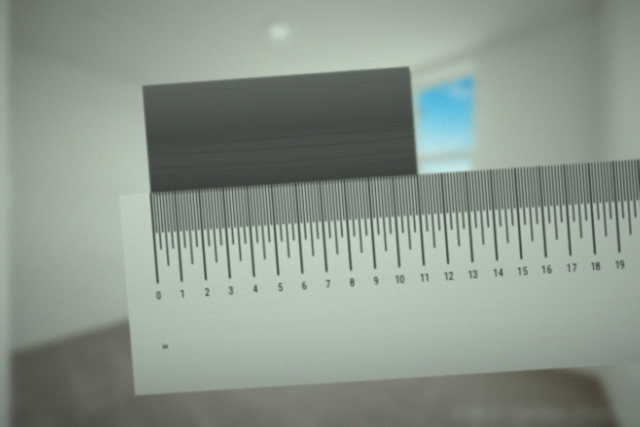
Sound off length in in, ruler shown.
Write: 11 in
